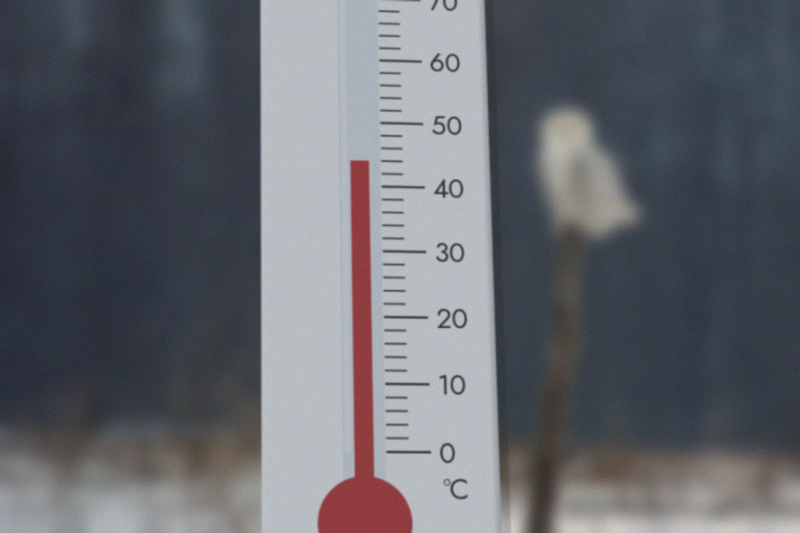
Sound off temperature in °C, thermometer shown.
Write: 44 °C
